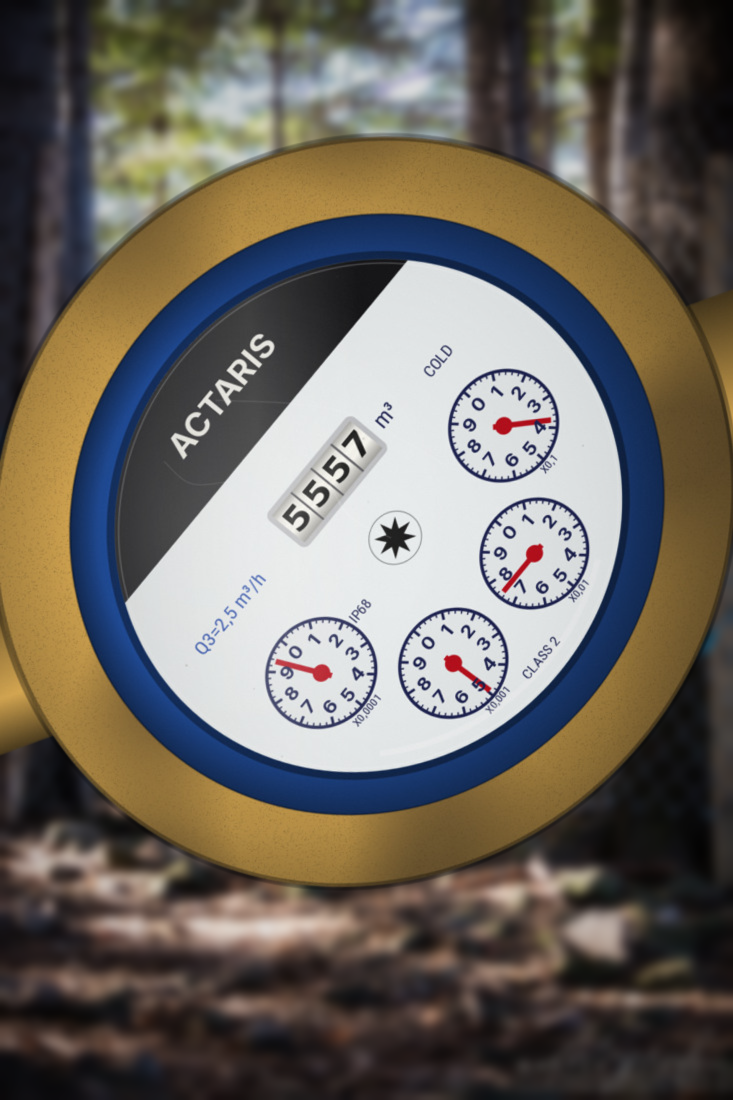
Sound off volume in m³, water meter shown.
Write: 5557.3749 m³
